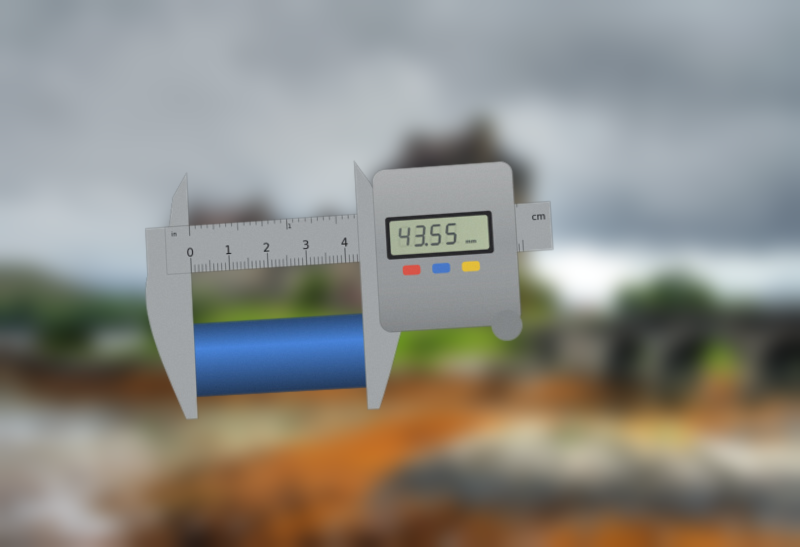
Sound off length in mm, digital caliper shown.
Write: 43.55 mm
